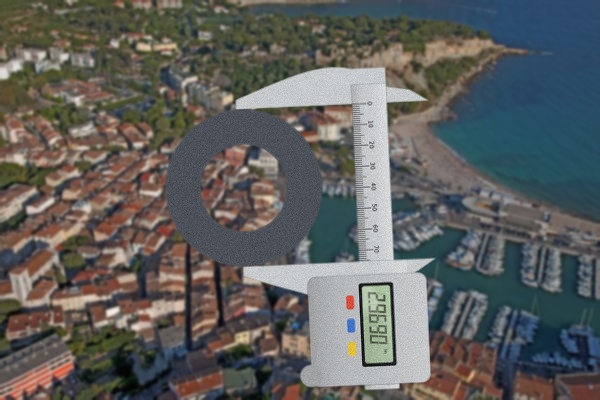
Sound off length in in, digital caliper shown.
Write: 2.9690 in
